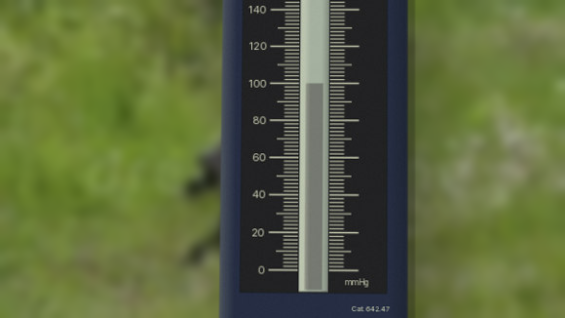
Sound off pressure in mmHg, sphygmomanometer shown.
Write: 100 mmHg
